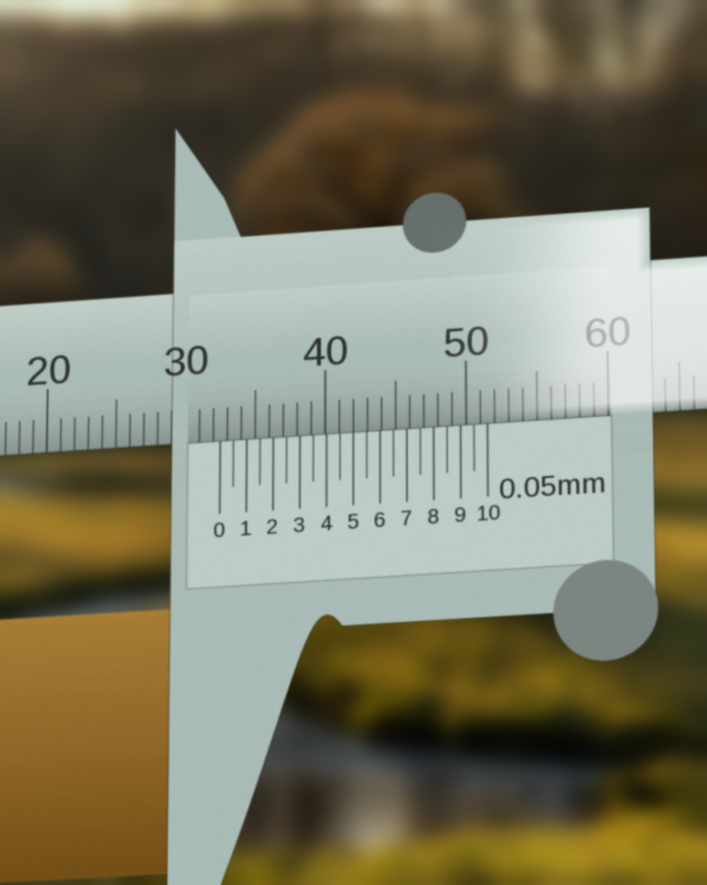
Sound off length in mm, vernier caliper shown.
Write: 32.5 mm
